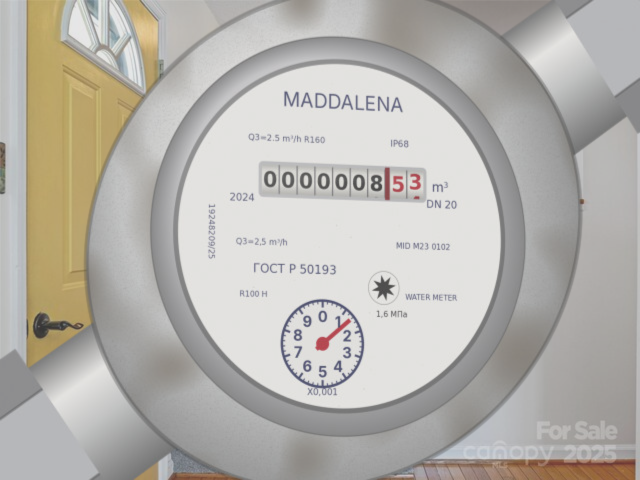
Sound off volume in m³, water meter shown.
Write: 8.531 m³
